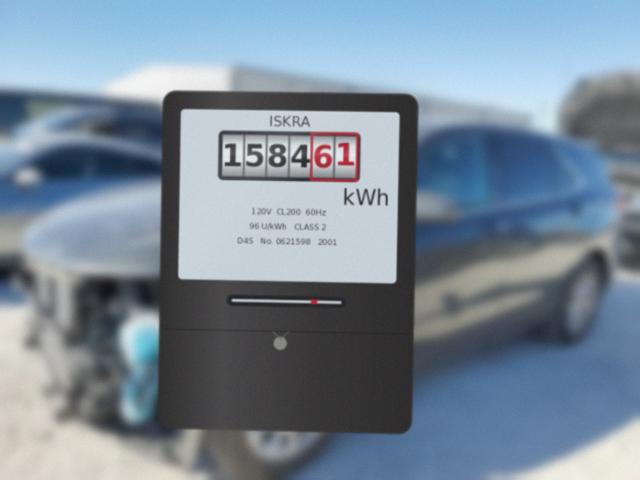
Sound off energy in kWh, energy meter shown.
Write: 1584.61 kWh
